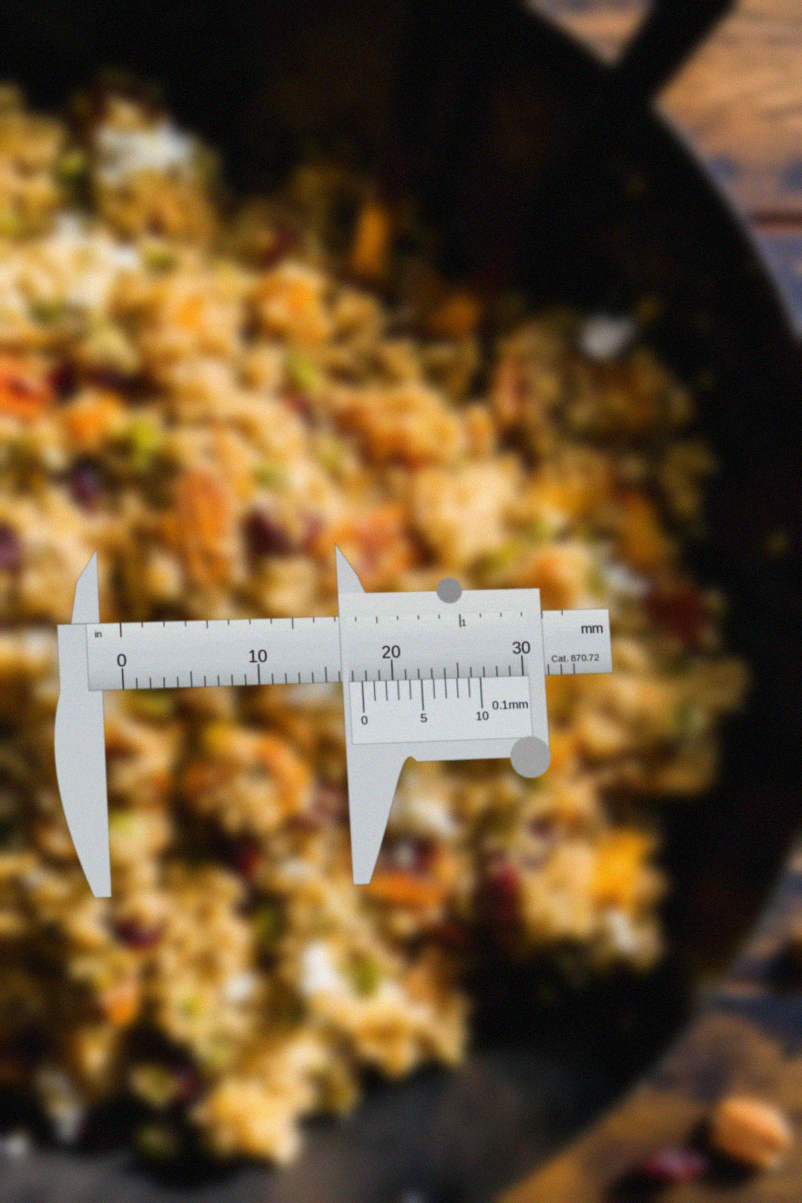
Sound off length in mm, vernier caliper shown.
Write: 17.7 mm
